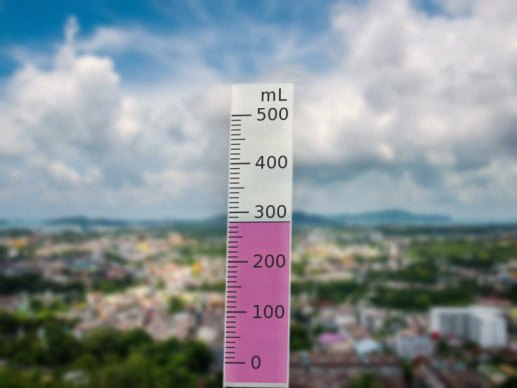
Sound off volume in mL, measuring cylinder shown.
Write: 280 mL
